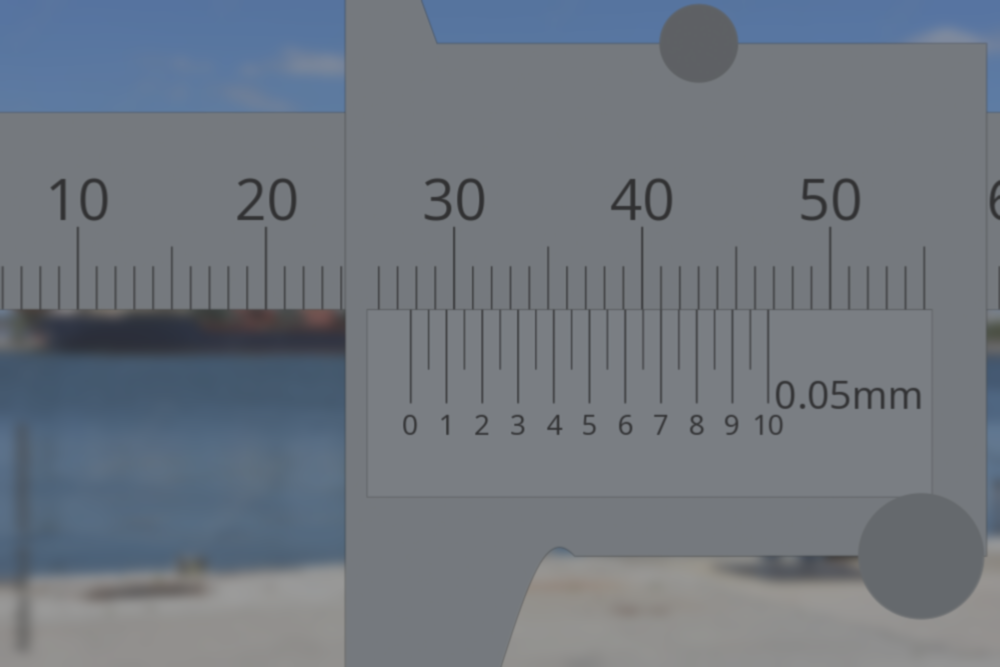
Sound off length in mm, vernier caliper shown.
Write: 27.7 mm
